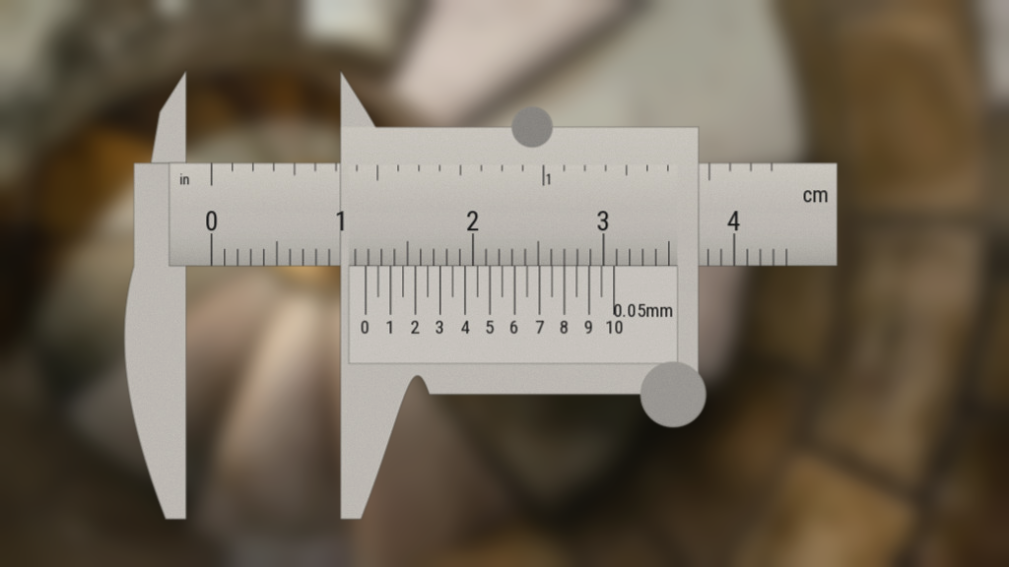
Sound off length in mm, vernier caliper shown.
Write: 11.8 mm
